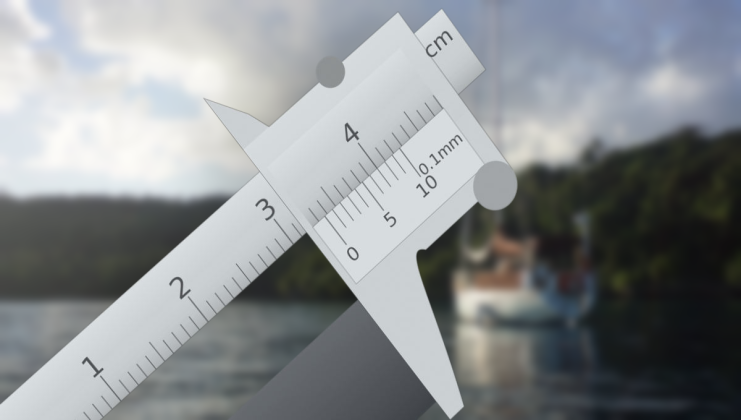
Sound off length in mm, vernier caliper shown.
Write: 33.7 mm
